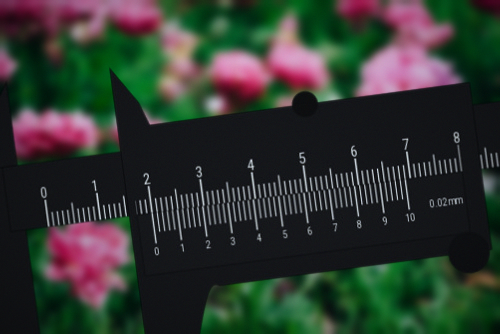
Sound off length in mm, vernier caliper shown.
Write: 20.0 mm
